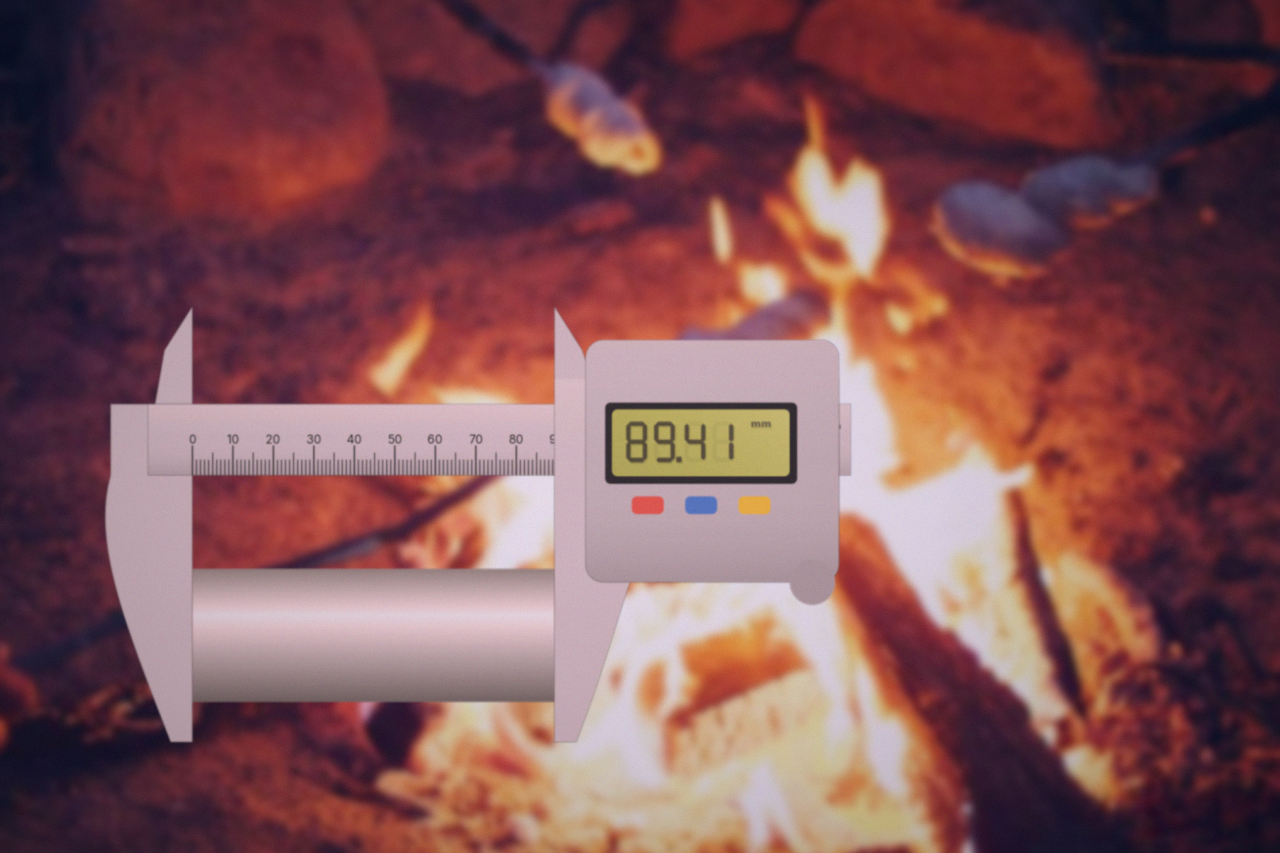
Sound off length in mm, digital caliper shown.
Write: 89.41 mm
